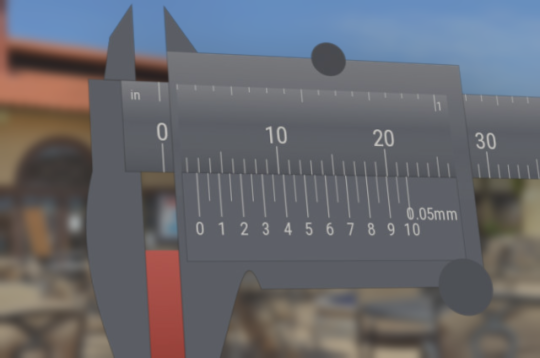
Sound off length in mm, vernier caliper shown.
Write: 2.8 mm
